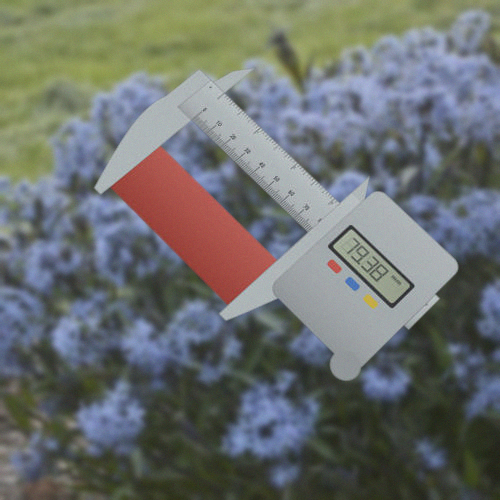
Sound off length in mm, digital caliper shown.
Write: 79.38 mm
